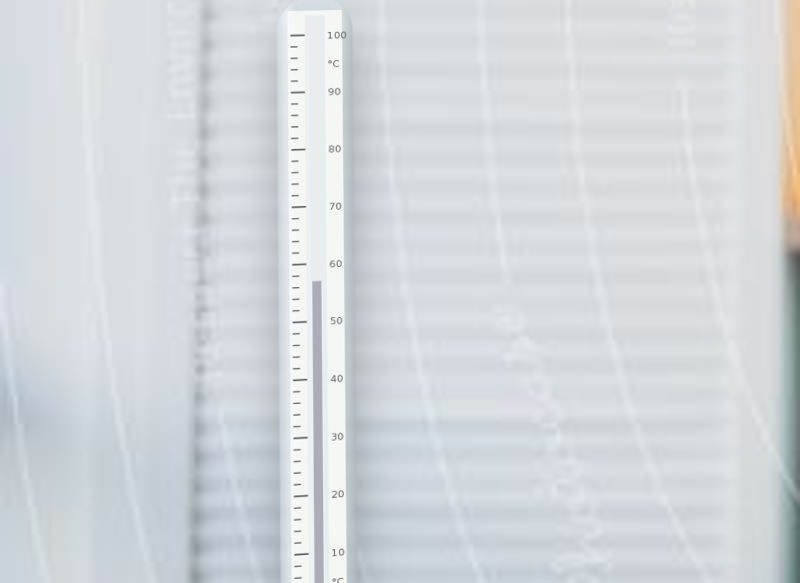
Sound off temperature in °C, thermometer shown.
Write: 57 °C
